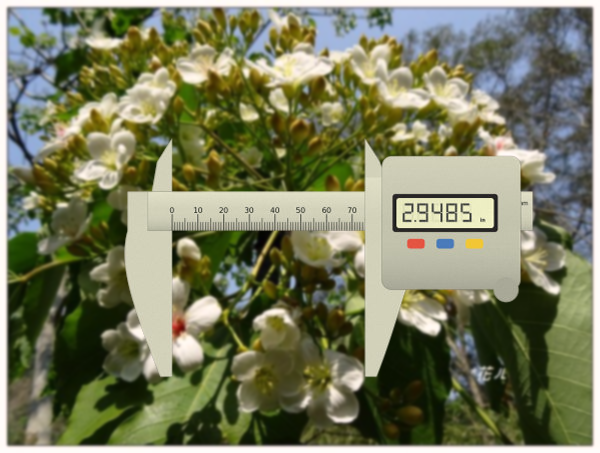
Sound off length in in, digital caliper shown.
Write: 2.9485 in
